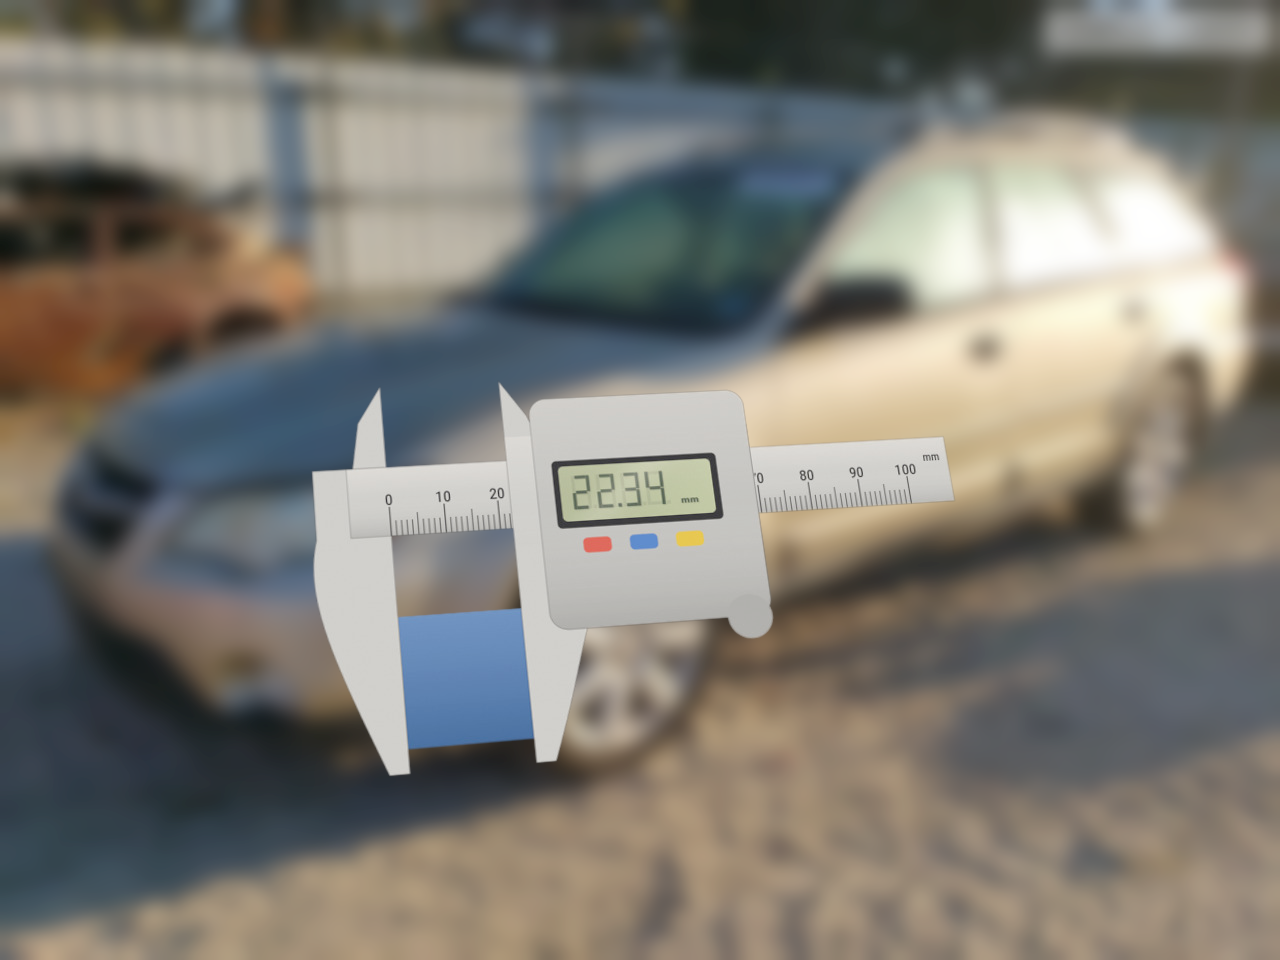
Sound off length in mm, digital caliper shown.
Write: 22.34 mm
